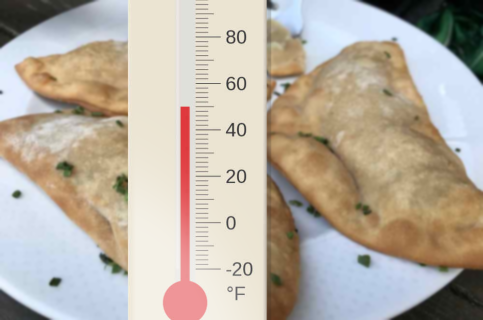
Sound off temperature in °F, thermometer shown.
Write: 50 °F
